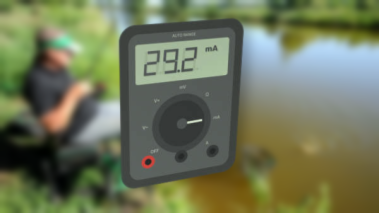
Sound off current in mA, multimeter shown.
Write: 29.2 mA
